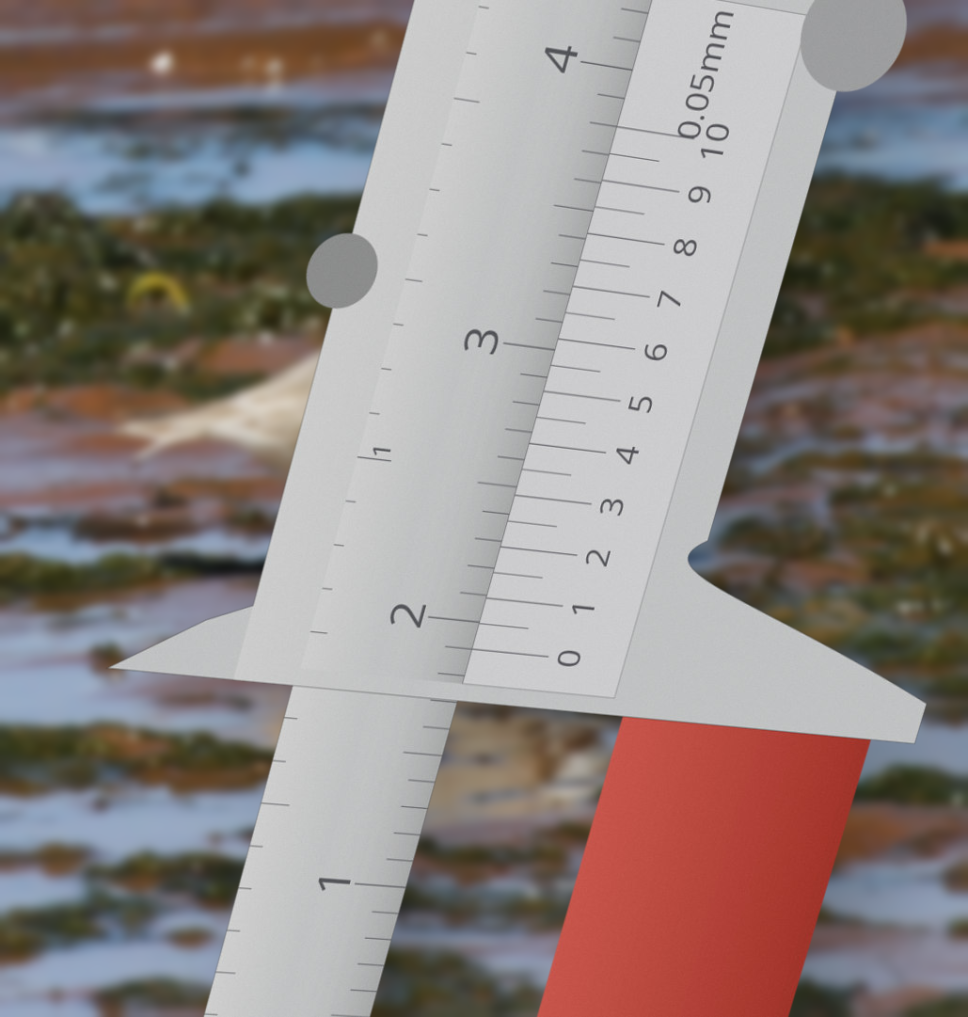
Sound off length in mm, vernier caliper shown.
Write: 19.00 mm
